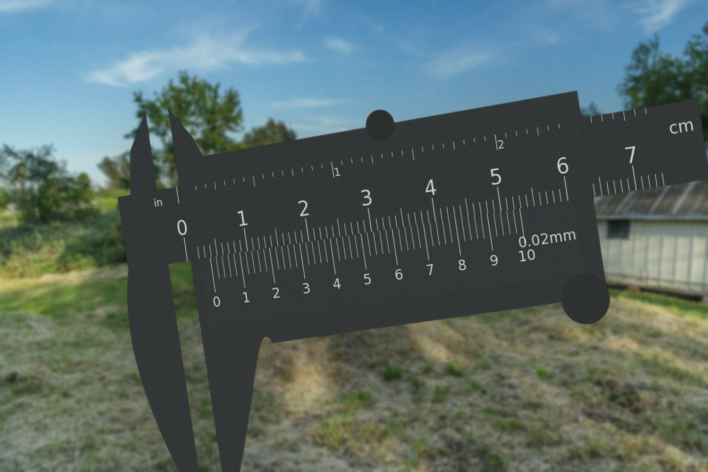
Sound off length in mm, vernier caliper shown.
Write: 3.8 mm
